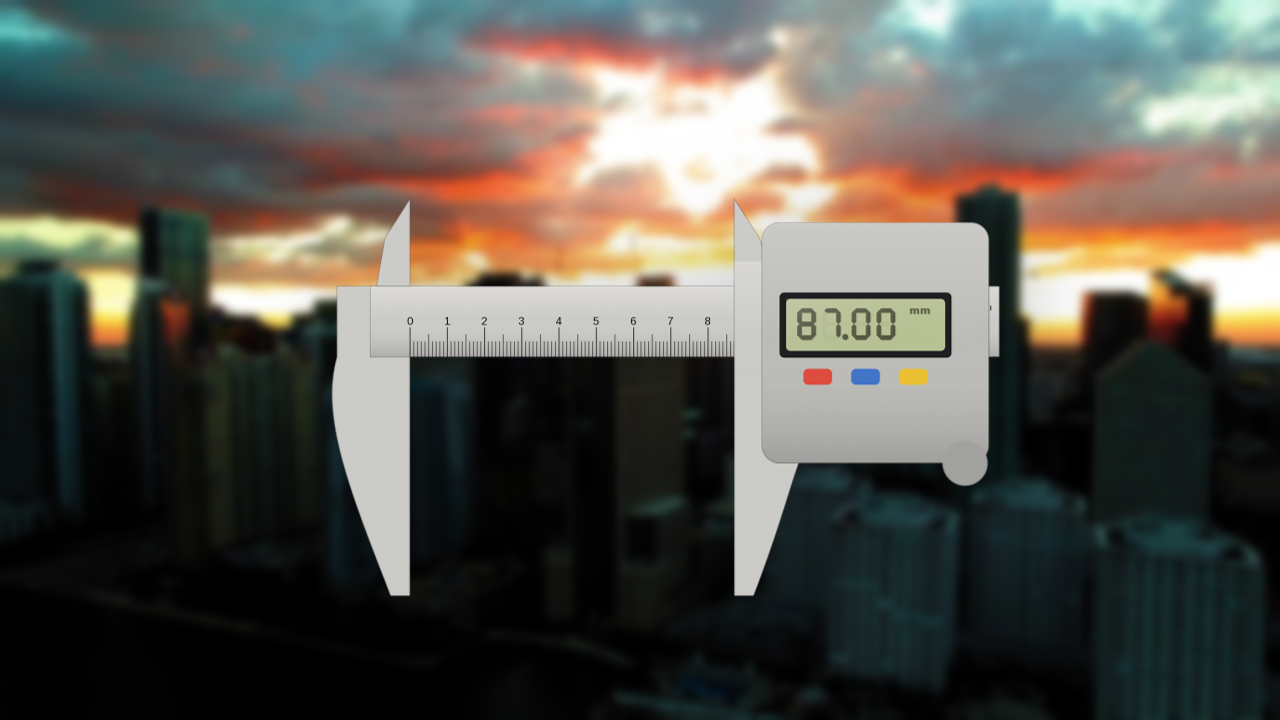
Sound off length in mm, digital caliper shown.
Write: 87.00 mm
